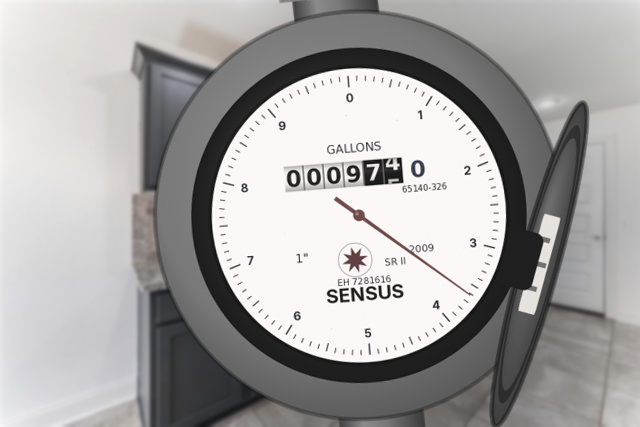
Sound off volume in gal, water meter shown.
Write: 9743.6 gal
